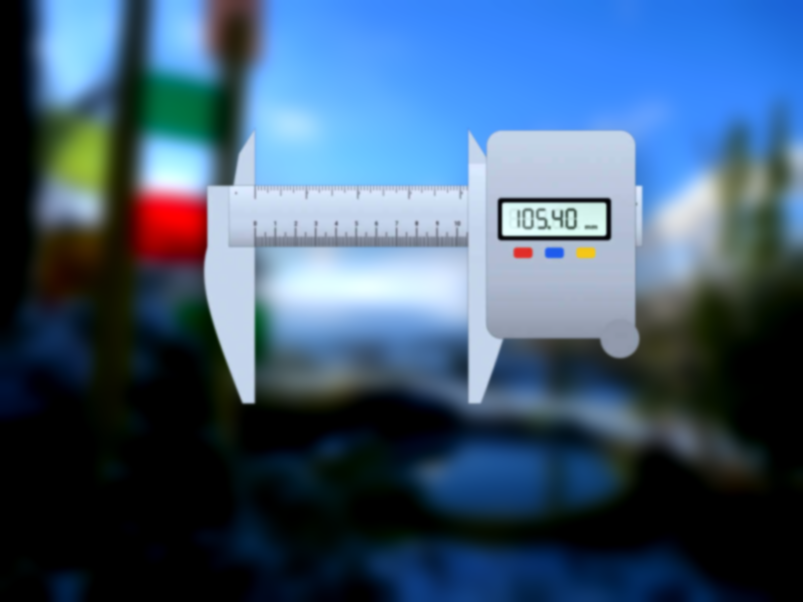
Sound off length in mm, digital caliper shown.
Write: 105.40 mm
